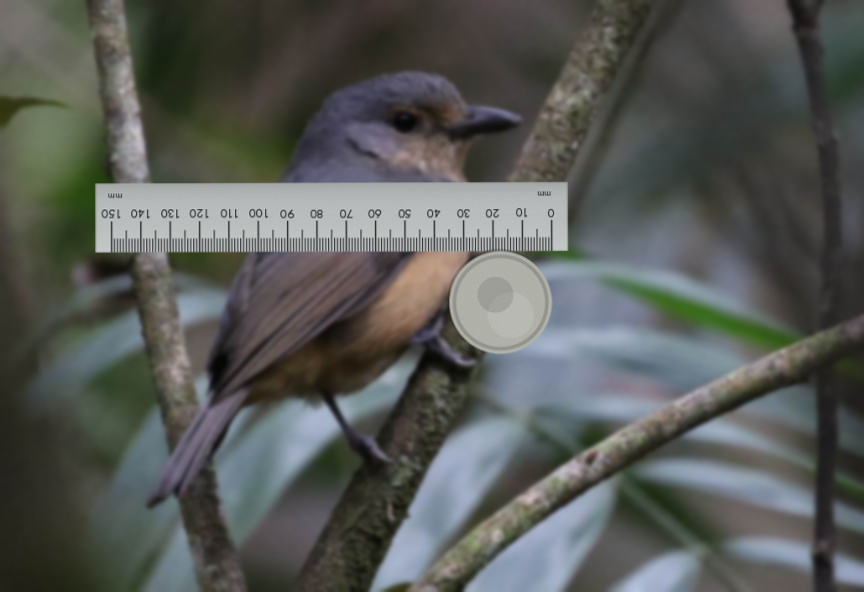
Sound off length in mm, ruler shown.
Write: 35 mm
